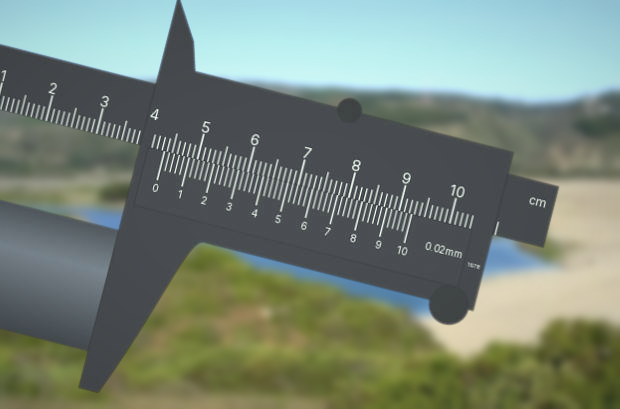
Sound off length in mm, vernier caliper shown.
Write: 43.5 mm
